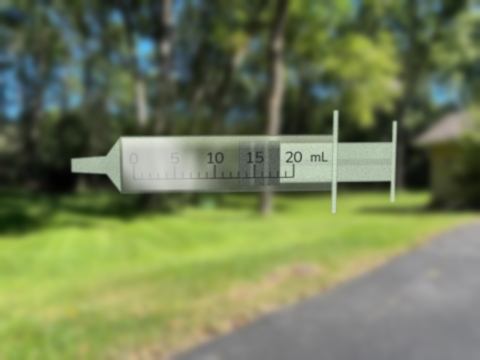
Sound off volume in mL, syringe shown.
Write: 13 mL
